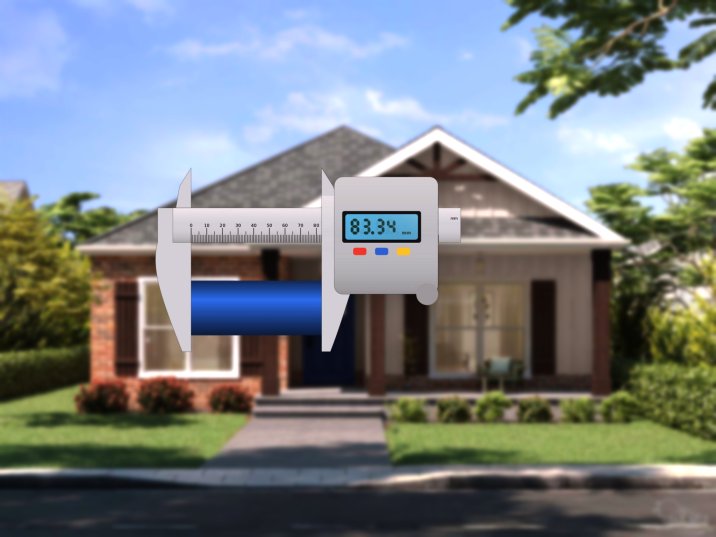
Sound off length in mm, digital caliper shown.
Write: 83.34 mm
